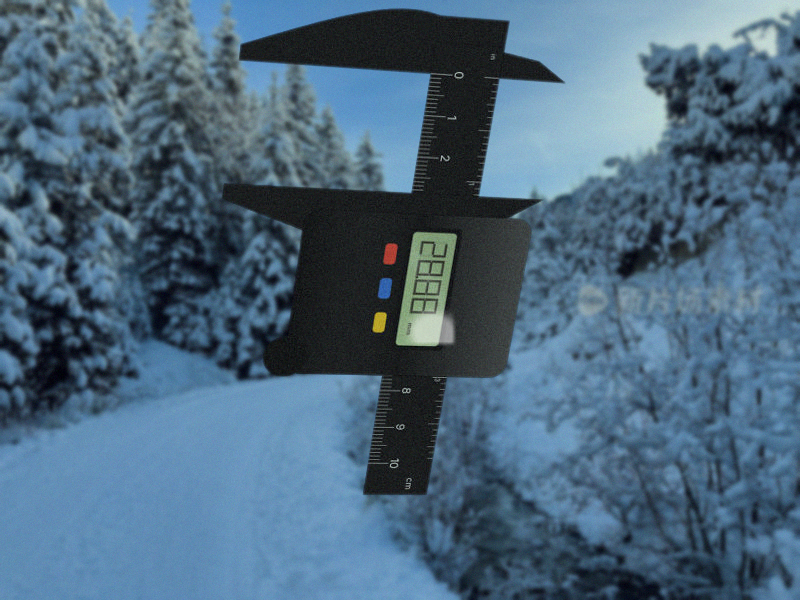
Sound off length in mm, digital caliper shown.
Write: 28.88 mm
